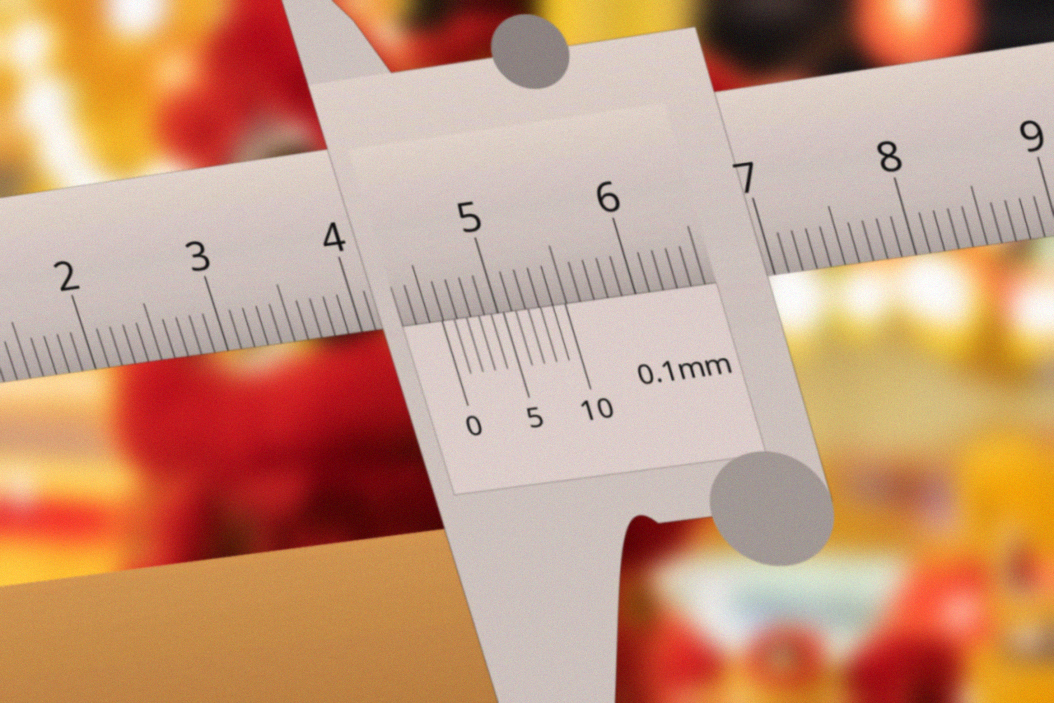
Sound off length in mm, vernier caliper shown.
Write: 45.9 mm
